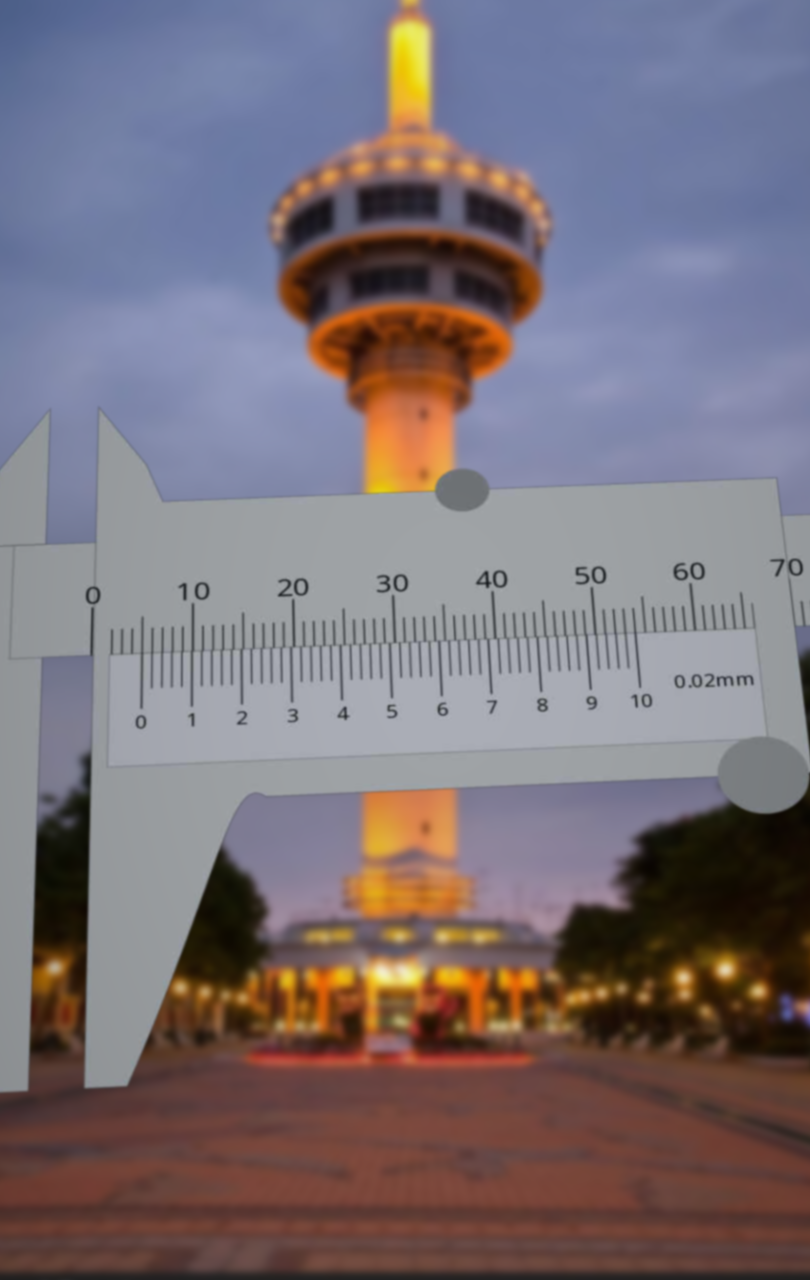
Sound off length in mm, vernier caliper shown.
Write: 5.0 mm
